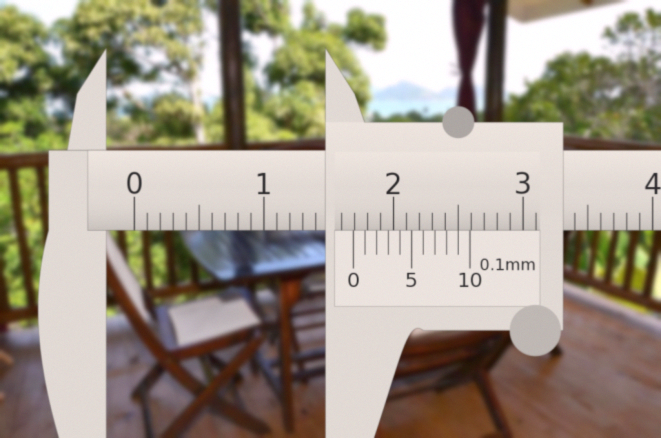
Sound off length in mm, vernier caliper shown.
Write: 16.9 mm
